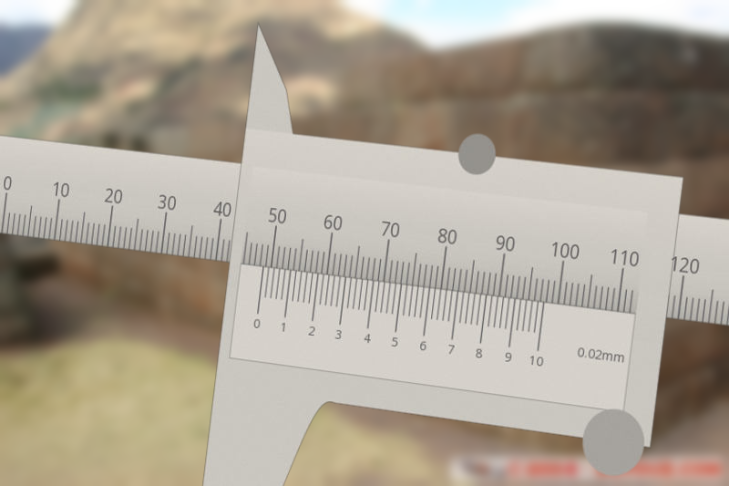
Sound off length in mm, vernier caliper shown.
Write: 48.6 mm
